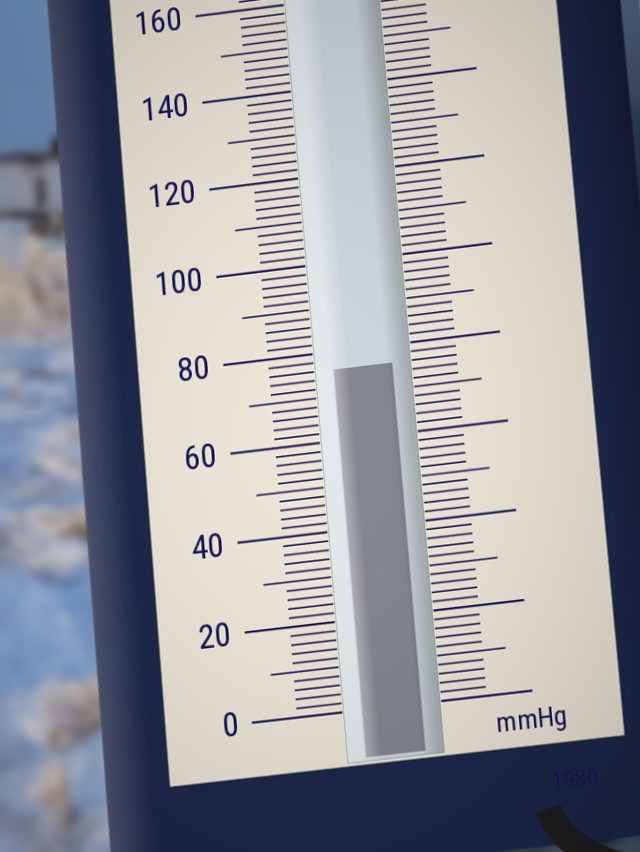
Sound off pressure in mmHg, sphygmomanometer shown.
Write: 76 mmHg
